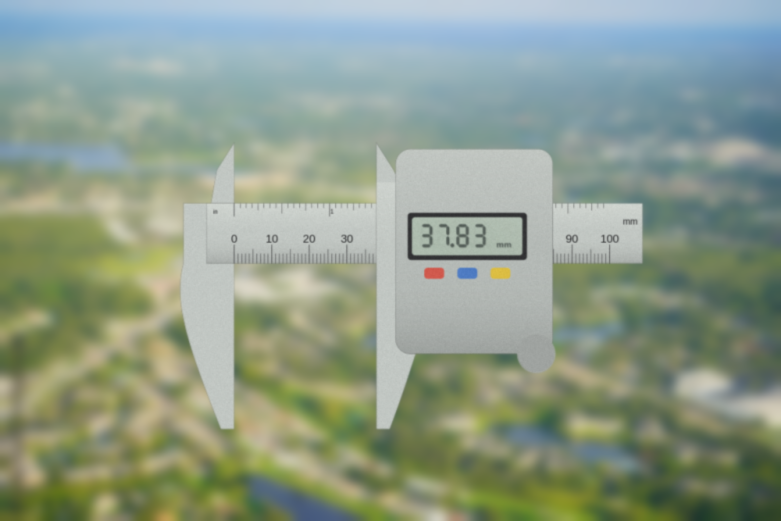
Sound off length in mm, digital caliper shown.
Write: 37.83 mm
